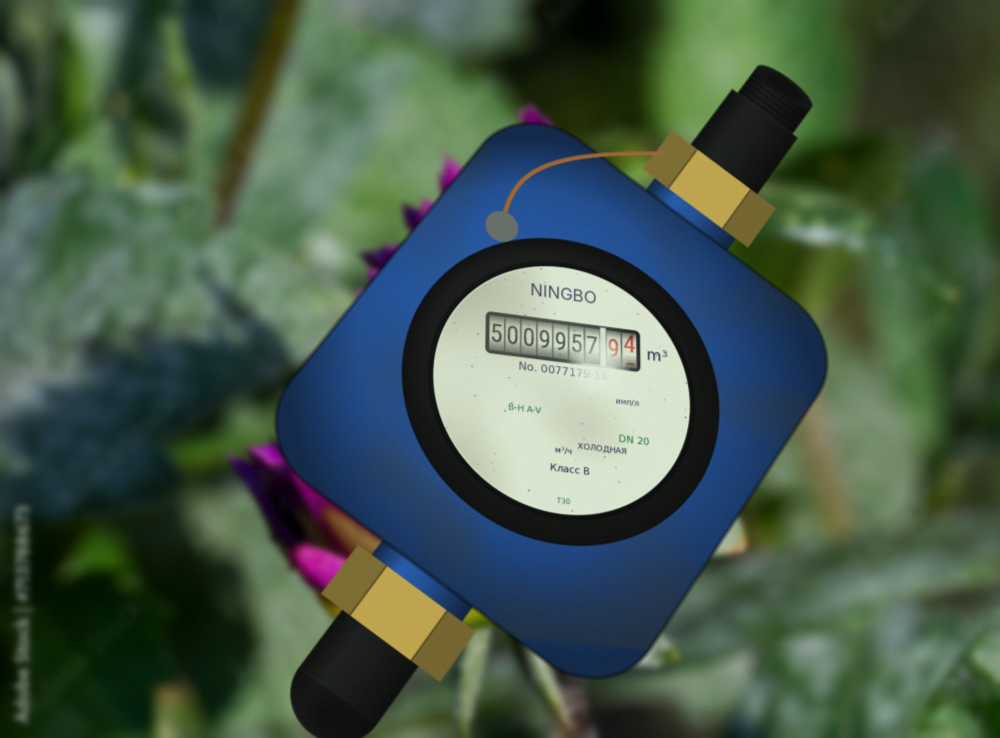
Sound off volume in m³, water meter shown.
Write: 5009957.94 m³
